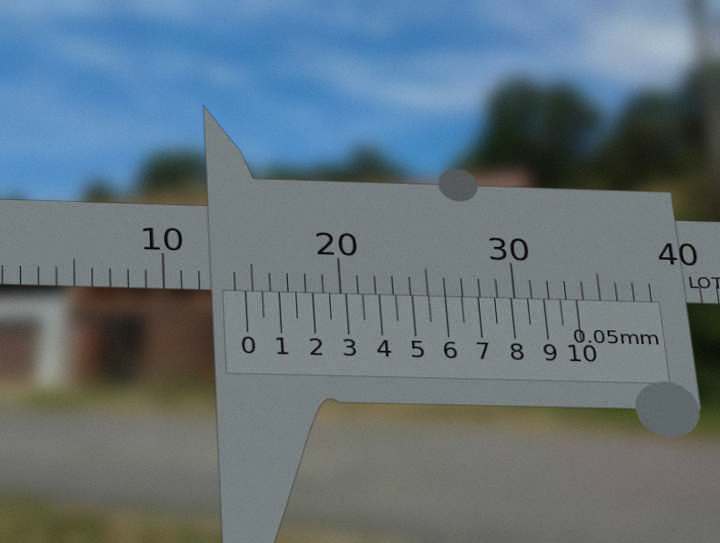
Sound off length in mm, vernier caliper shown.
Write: 14.6 mm
